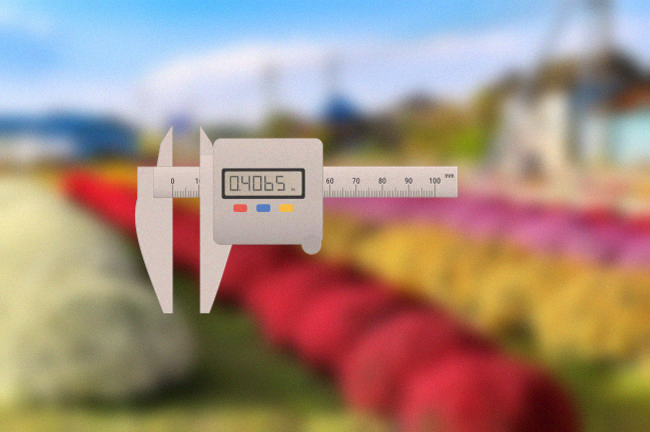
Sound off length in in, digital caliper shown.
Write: 0.4065 in
